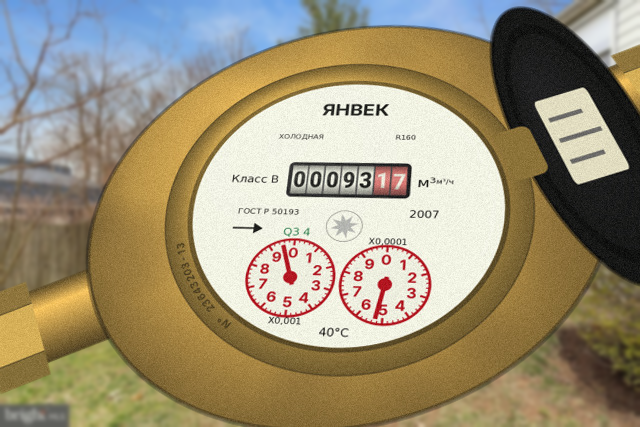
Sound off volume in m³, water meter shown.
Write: 93.1695 m³
